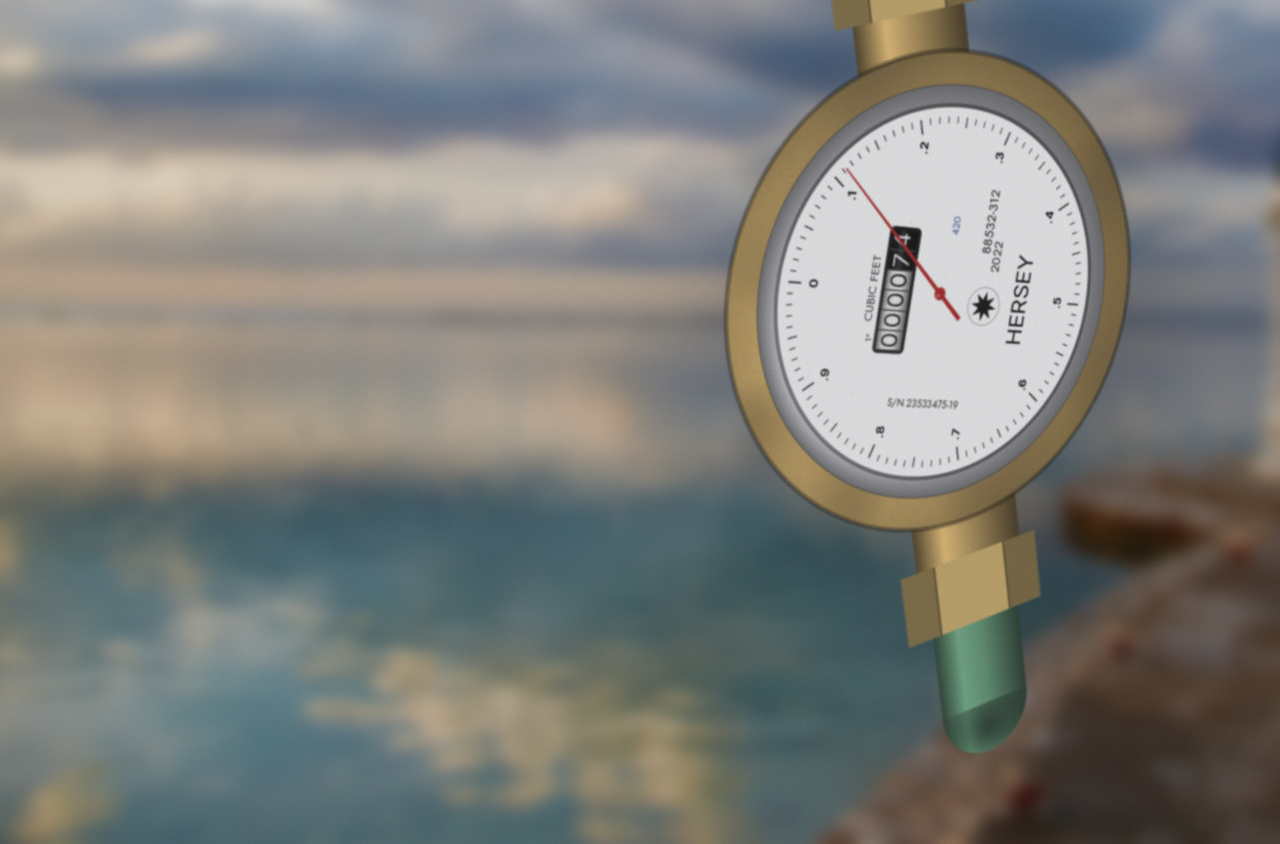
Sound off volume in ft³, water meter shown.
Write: 74.11 ft³
